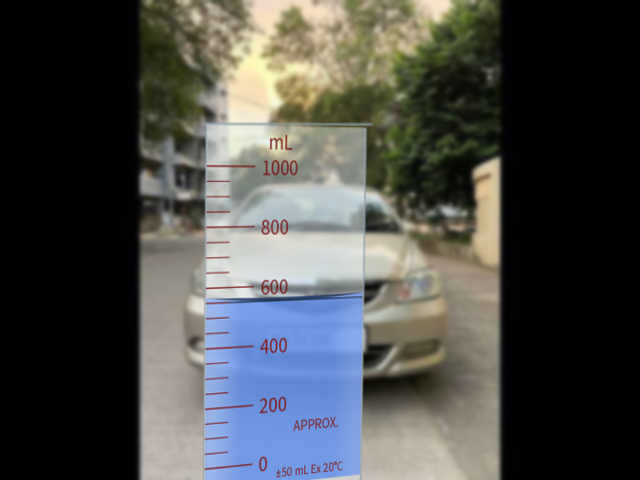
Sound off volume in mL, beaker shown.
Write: 550 mL
